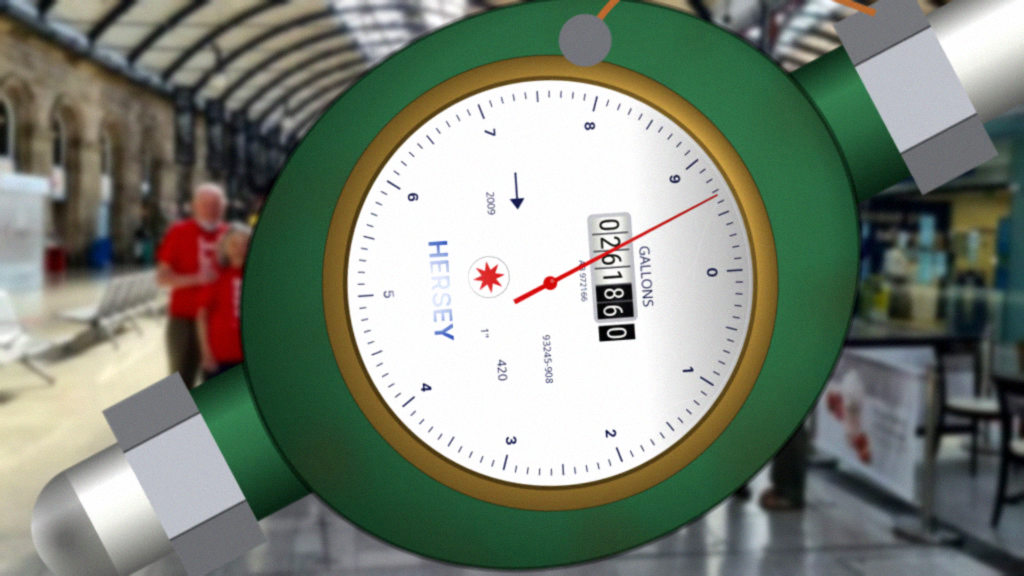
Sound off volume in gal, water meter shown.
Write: 261859.3 gal
